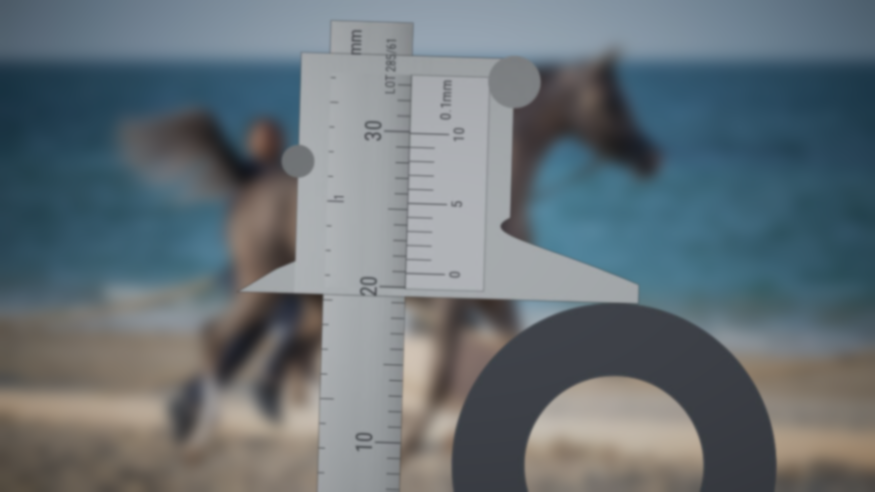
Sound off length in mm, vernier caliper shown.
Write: 20.9 mm
